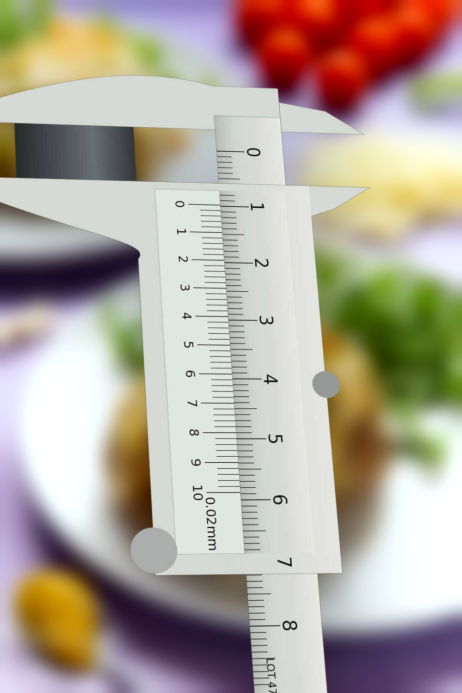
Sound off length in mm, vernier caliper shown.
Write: 9.8 mm
